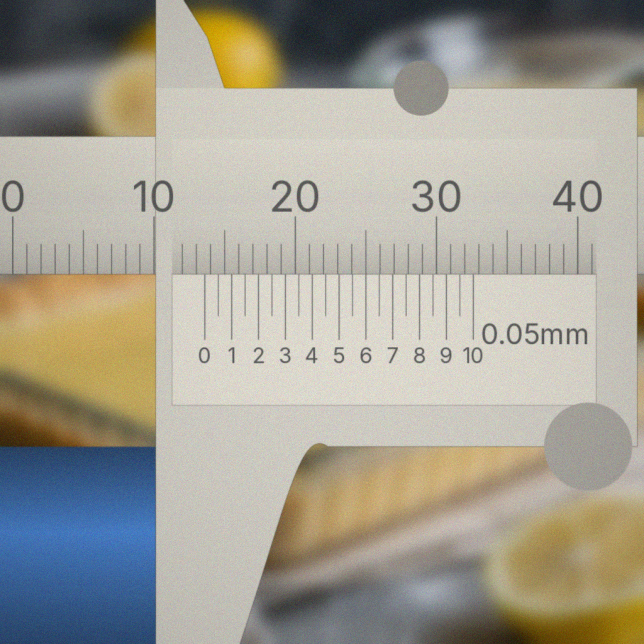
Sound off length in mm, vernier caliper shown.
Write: 13.6 mm
